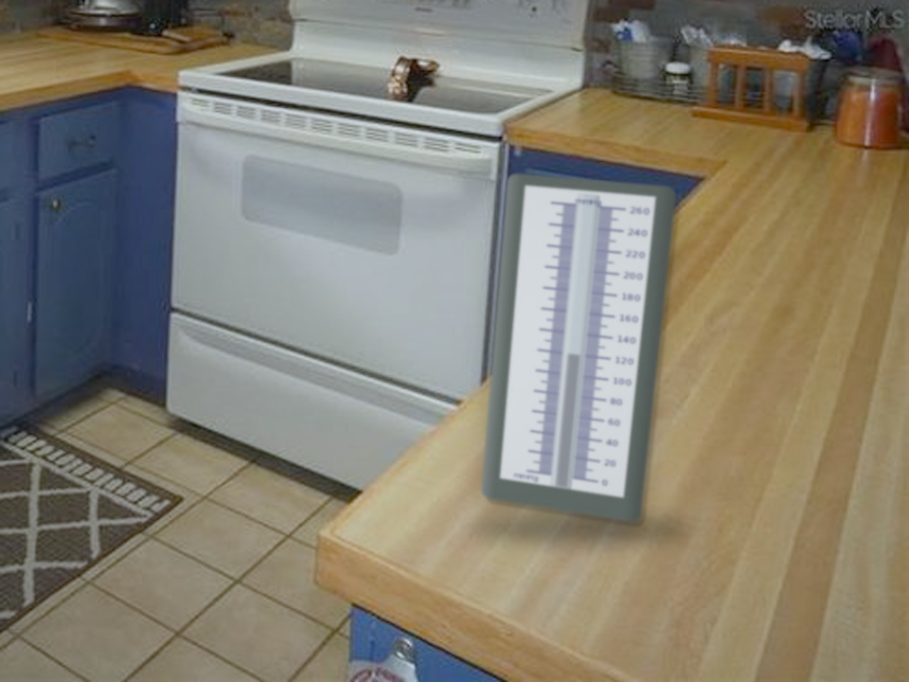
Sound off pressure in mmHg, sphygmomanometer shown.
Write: 120 mmHg
